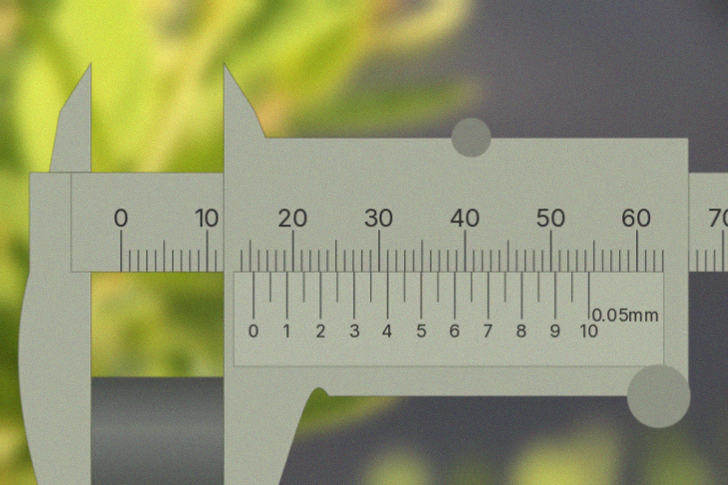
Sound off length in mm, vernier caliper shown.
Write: 15.4 mm
